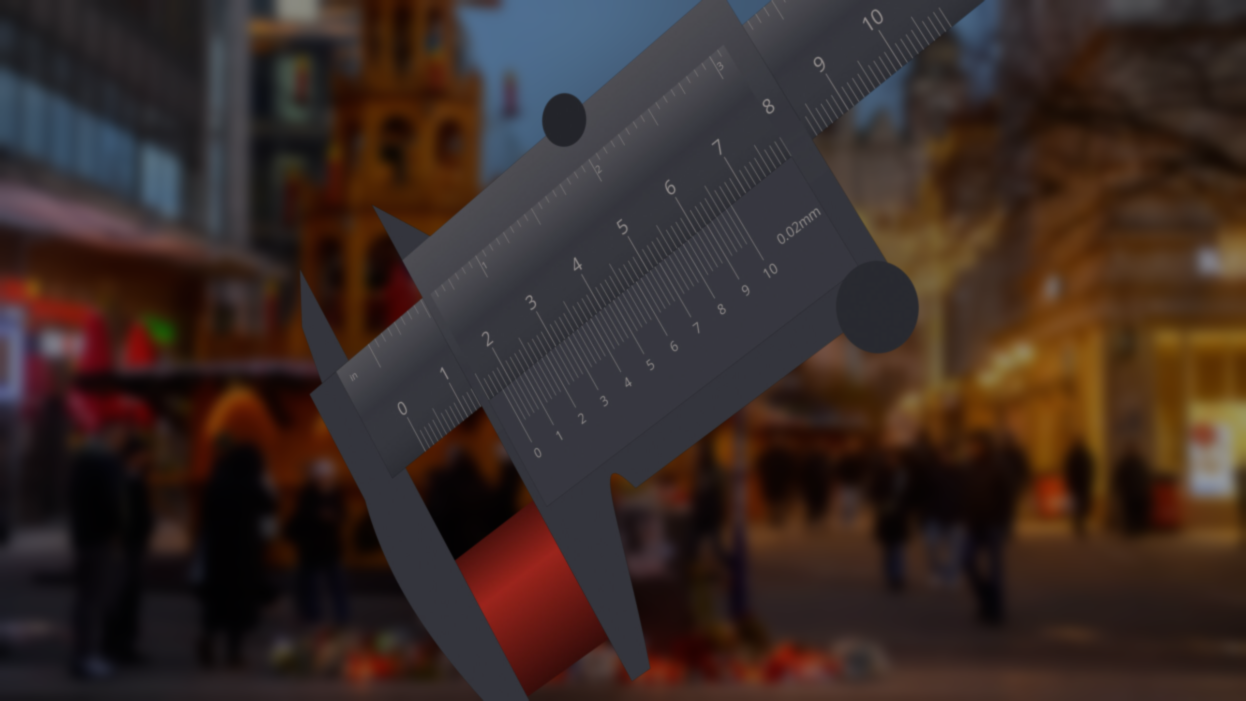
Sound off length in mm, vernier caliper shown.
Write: 18.0 mm
